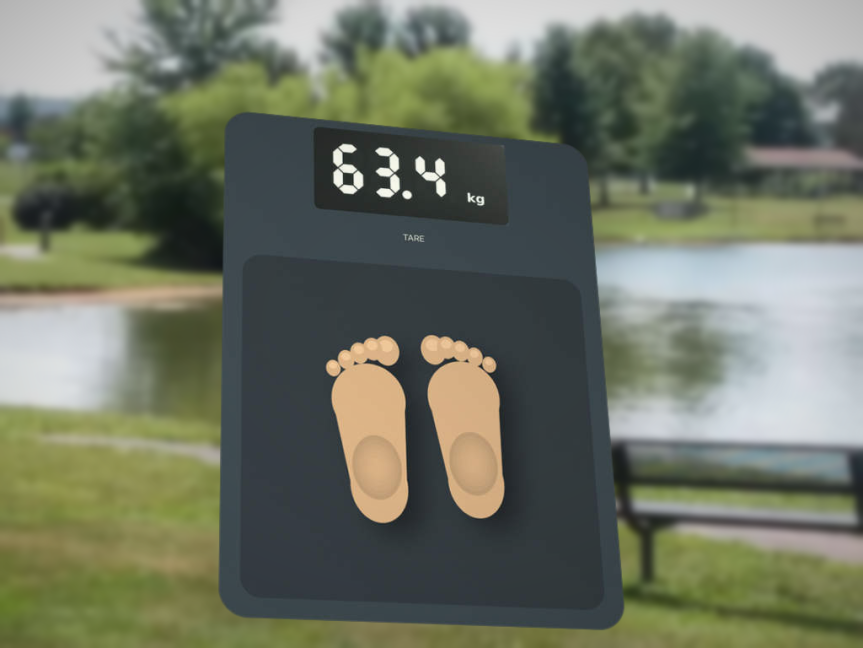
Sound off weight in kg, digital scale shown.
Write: 63.4 kg
